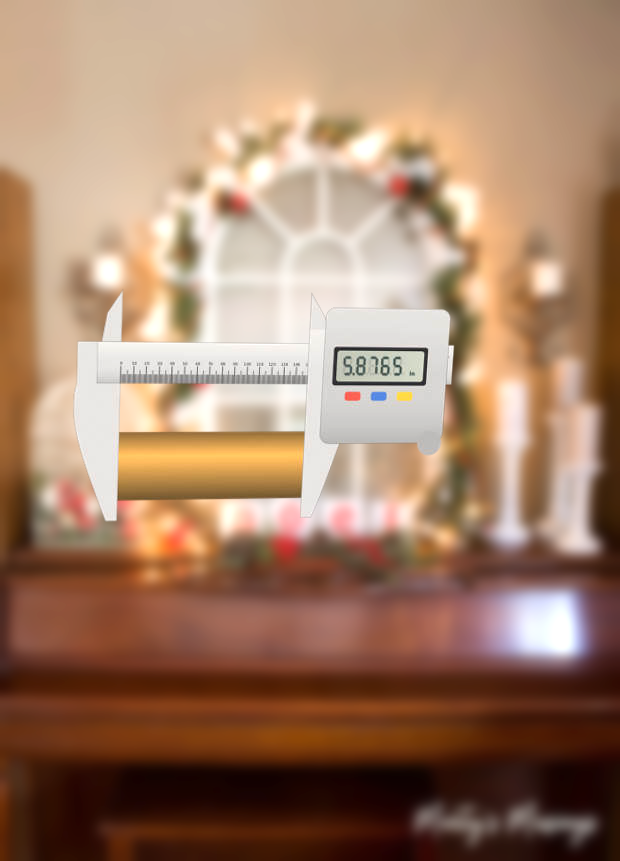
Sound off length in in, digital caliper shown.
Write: 5.8765 in
